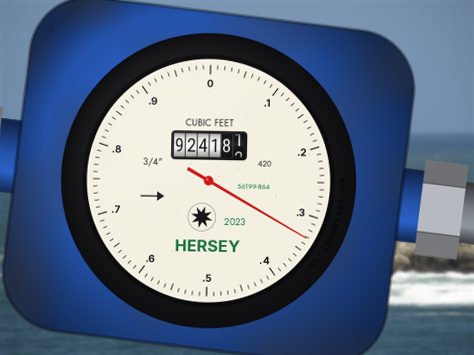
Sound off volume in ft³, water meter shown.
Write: 924181.33 ft³
